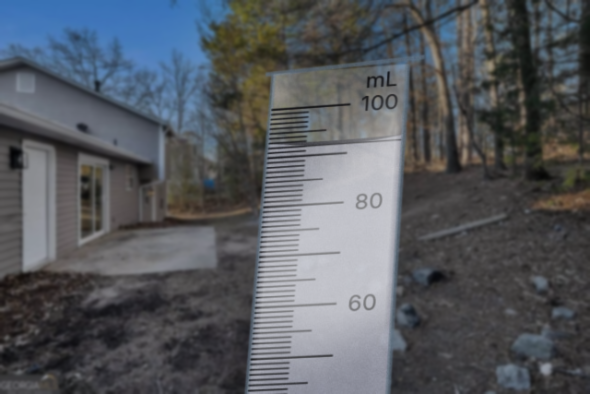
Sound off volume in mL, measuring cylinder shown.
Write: 92 mL
